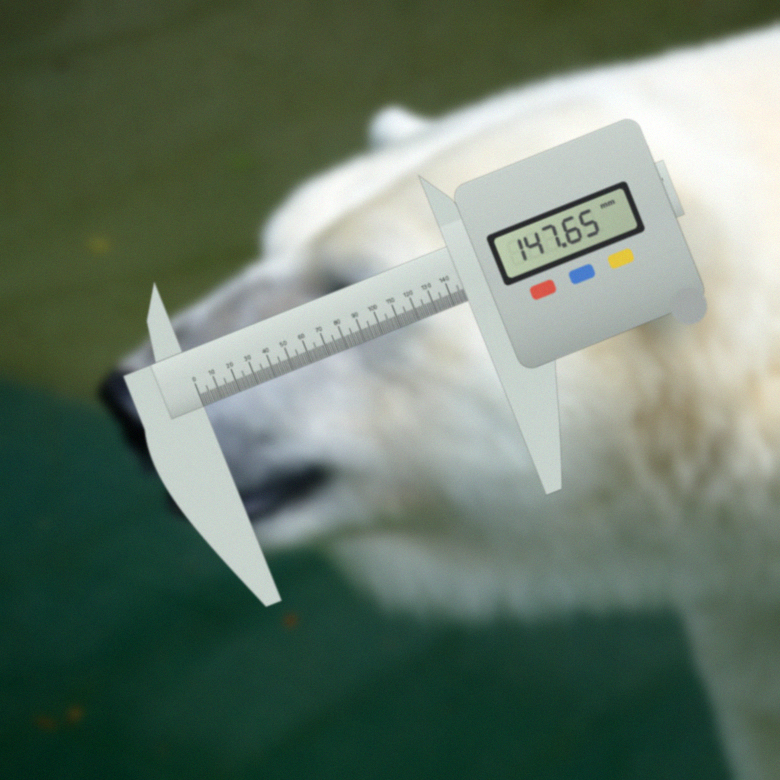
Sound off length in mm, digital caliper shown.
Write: 147.65 mm
